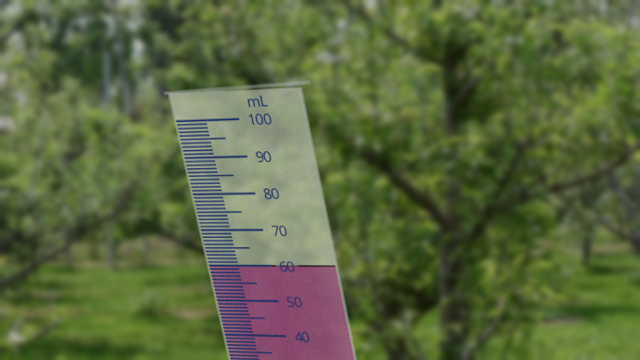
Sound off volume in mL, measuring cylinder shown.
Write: 60 mL
